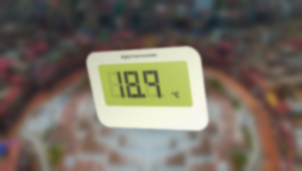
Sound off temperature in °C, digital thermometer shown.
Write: 18.9 °C
